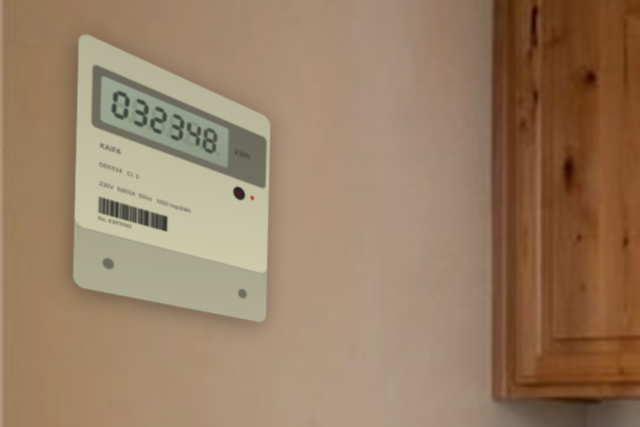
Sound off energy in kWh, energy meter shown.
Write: 32348 kWh
